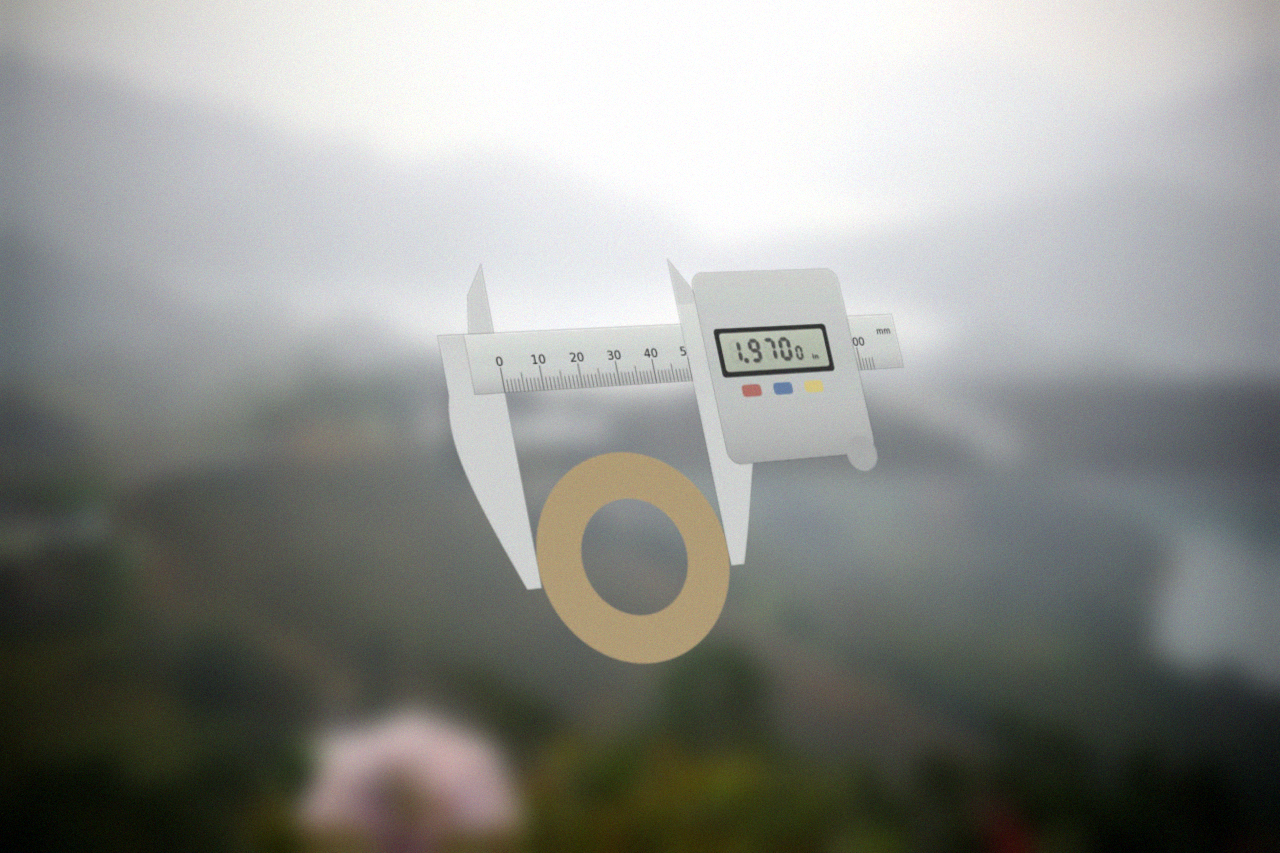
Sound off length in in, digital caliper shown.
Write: 1.9700 in
